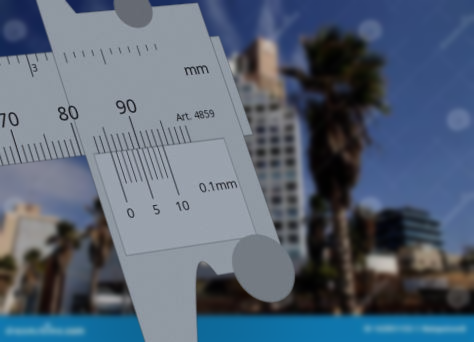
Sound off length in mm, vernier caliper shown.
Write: 85.0 mm
